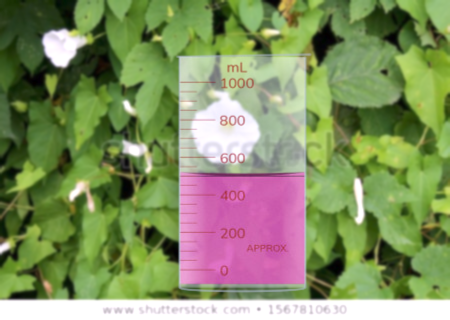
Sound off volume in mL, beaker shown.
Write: 500 mL
